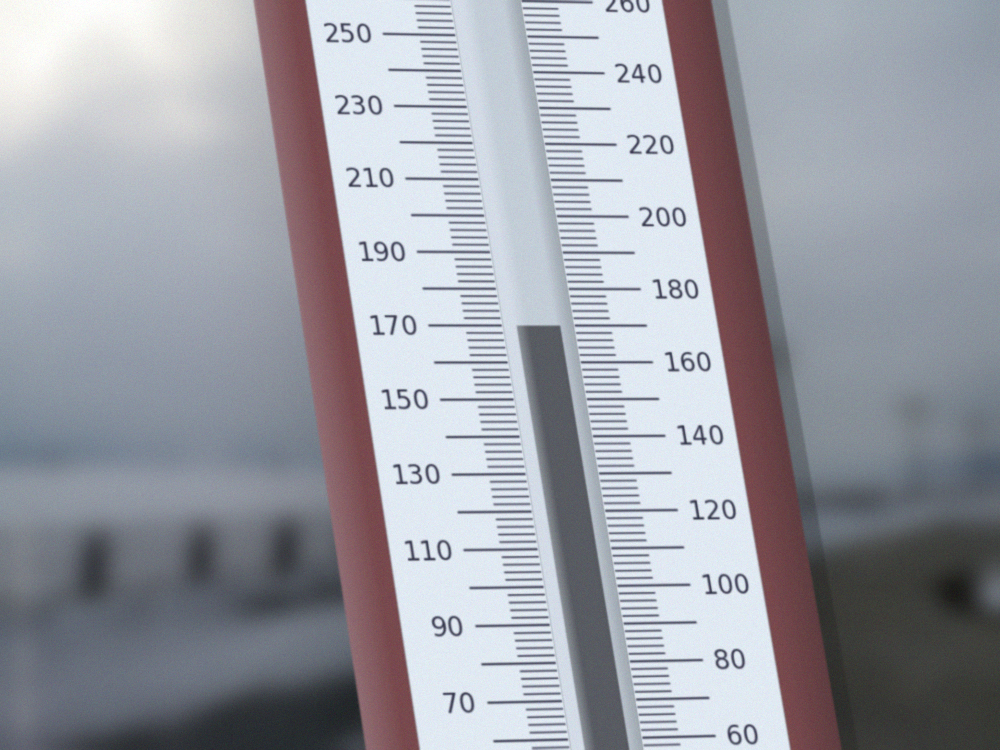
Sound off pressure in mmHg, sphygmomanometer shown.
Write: 170 mmHg
